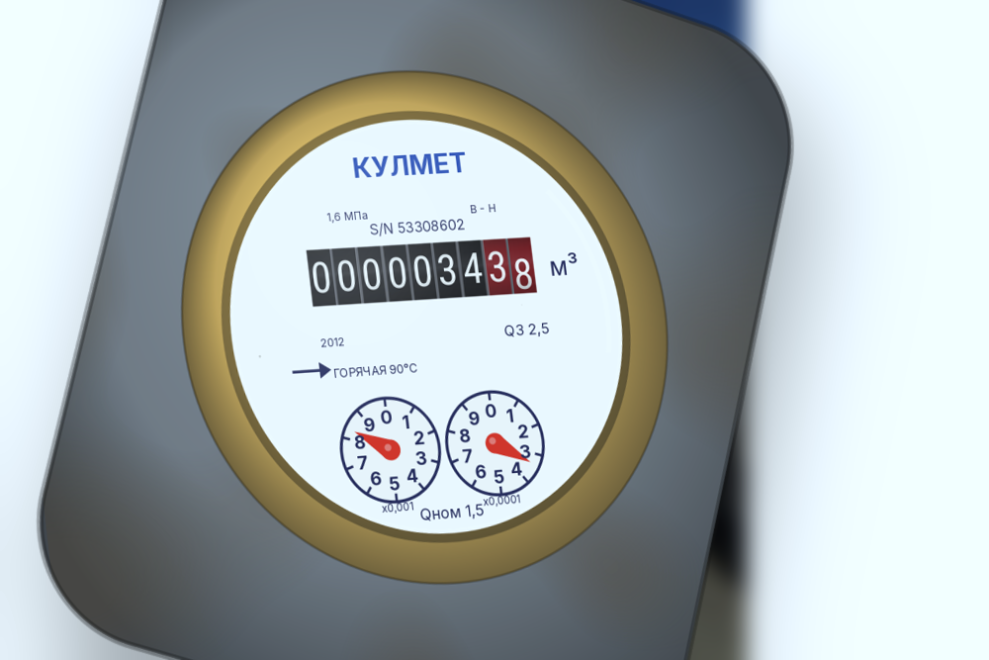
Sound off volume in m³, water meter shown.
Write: 34.3783 m³
